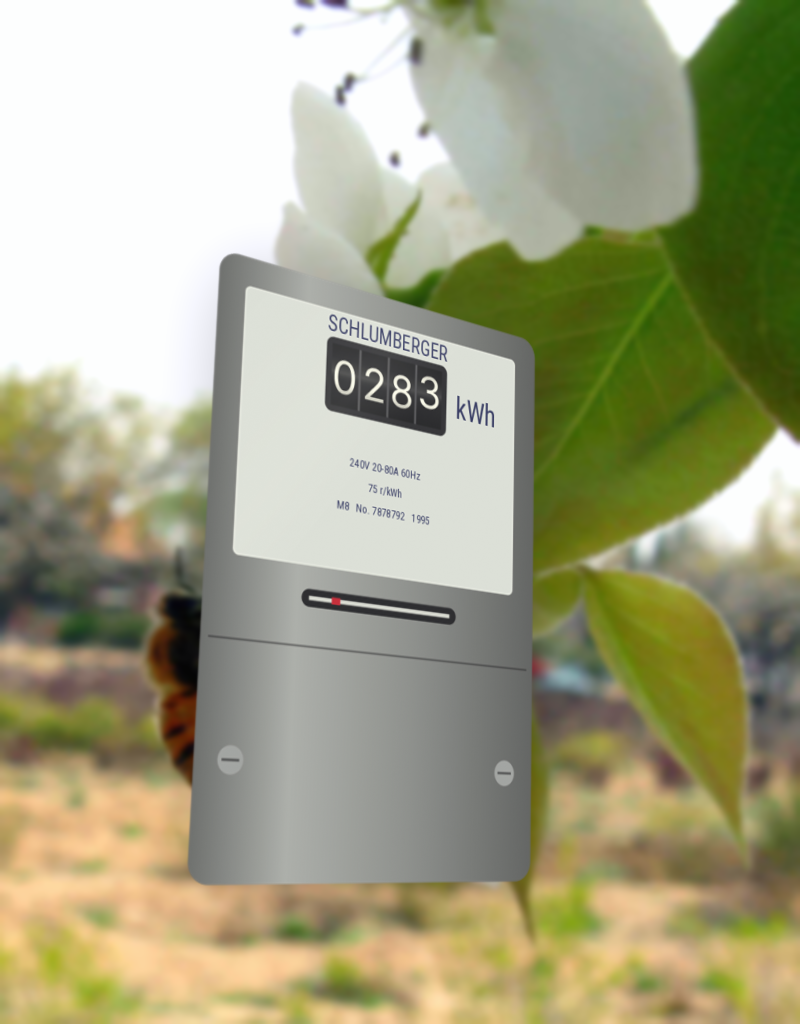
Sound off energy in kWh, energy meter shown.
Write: 283 kWh
